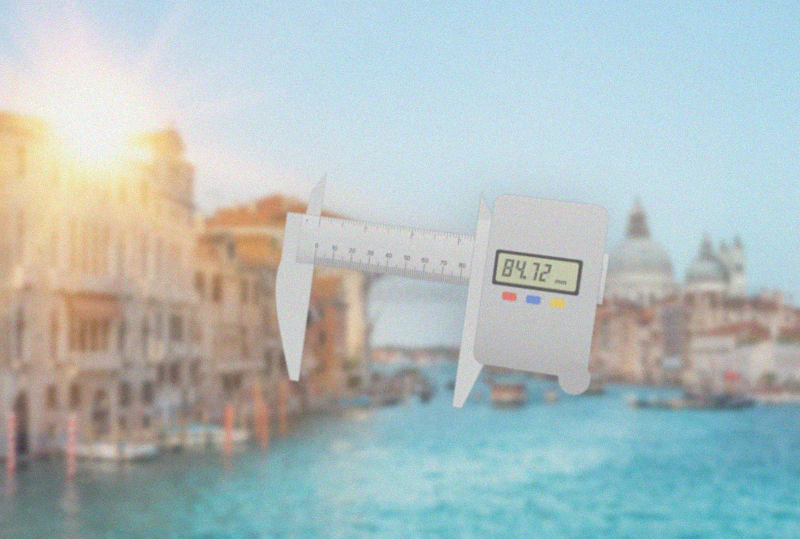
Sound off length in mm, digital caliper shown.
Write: 84.72 mm
